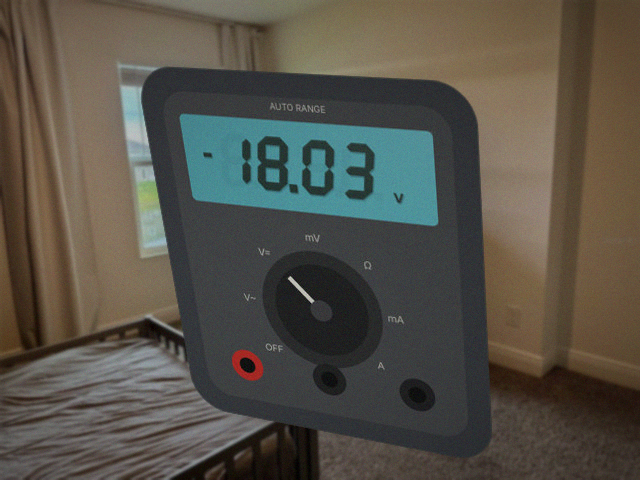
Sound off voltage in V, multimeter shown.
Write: -18.03 V
